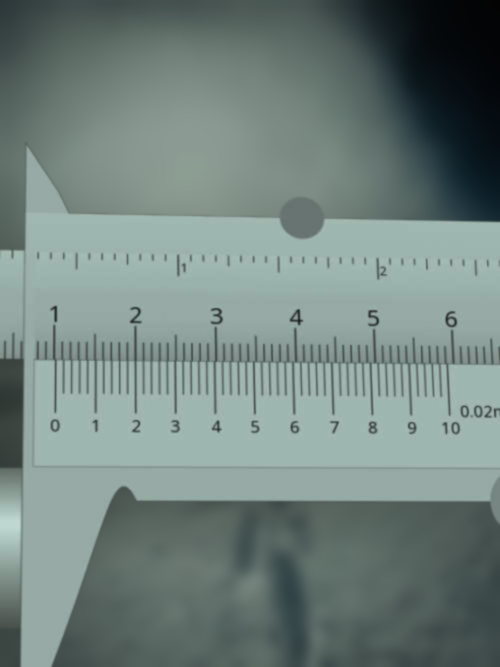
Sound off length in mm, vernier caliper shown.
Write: 10.2 mm
